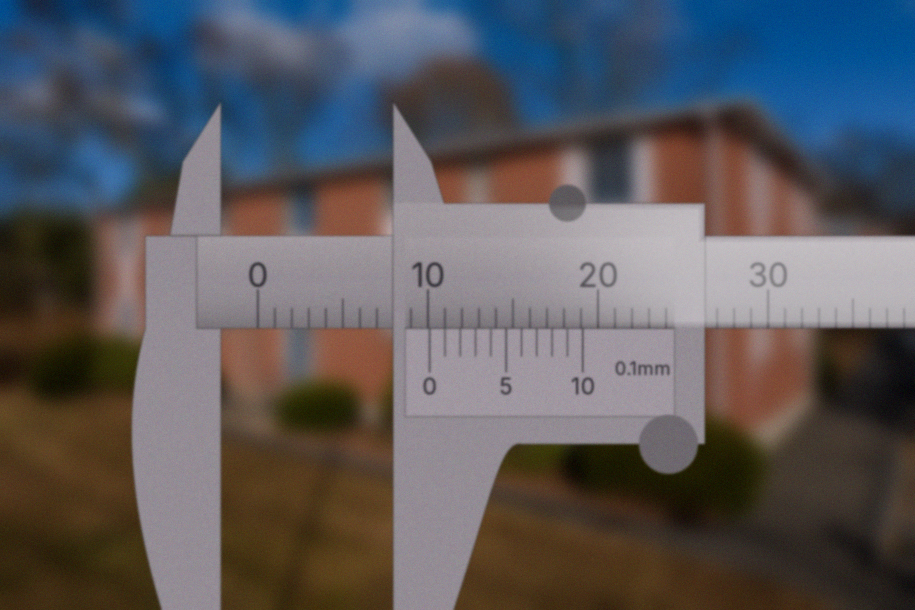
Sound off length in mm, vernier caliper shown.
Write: 10.1 mm
